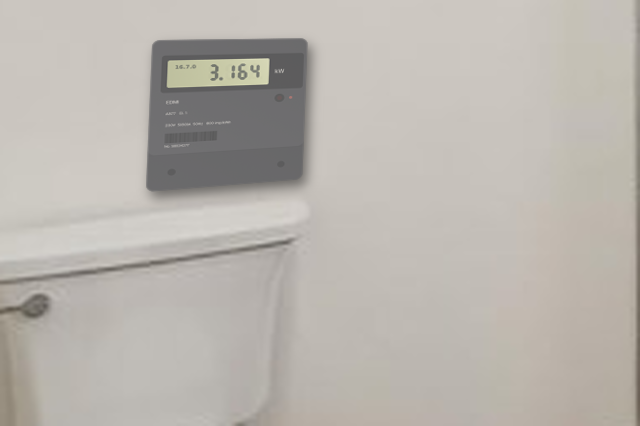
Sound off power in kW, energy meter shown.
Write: 3.164 kW
